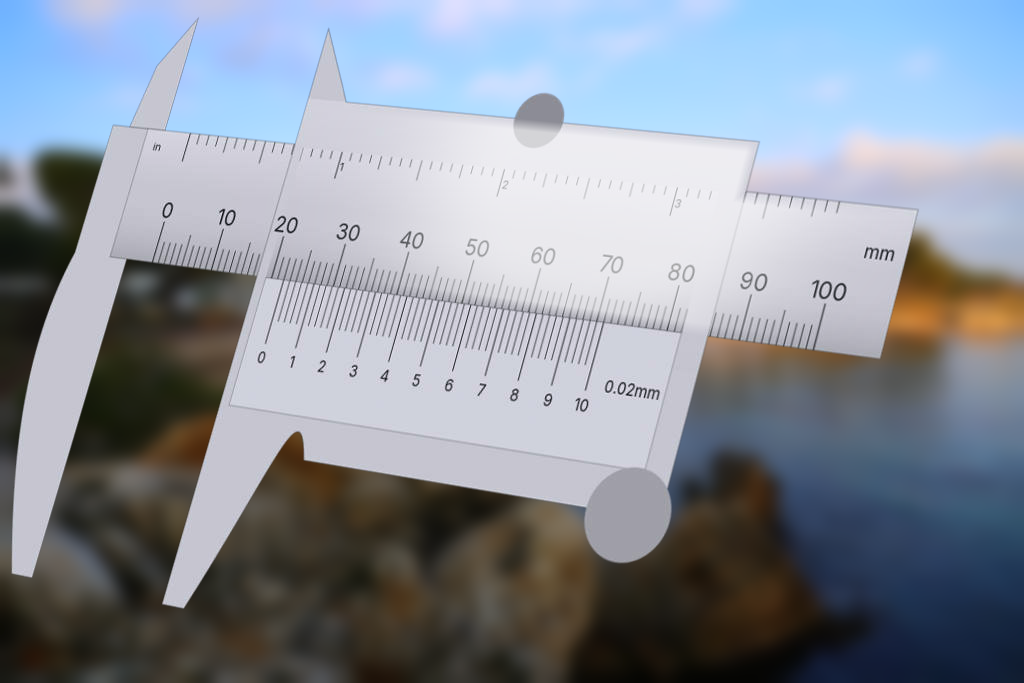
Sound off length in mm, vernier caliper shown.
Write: 22.0 mm
